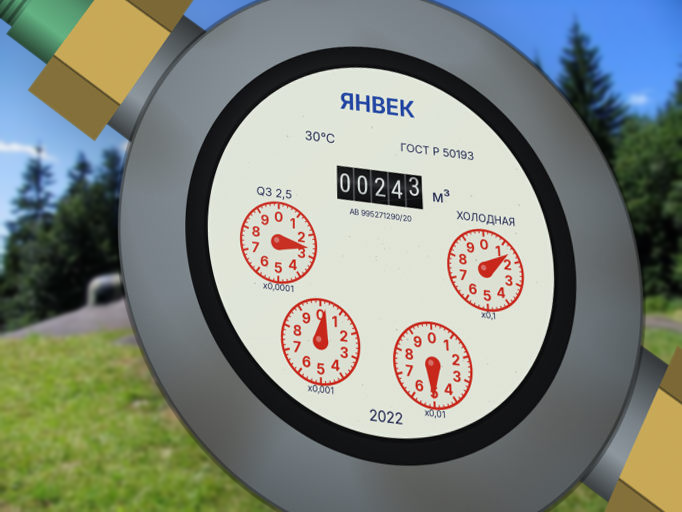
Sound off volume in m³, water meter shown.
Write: 243.1502 m³
